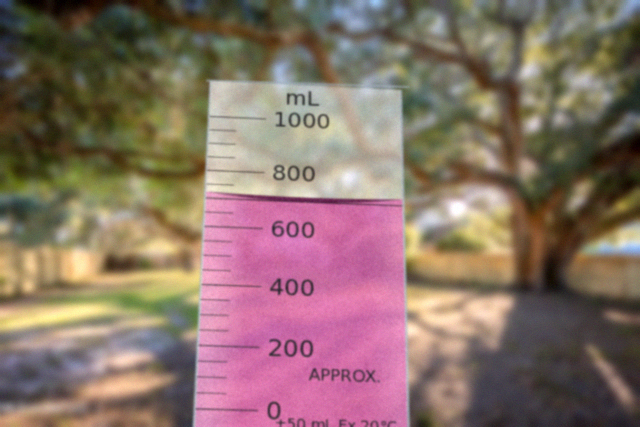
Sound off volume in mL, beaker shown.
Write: 700 mL
